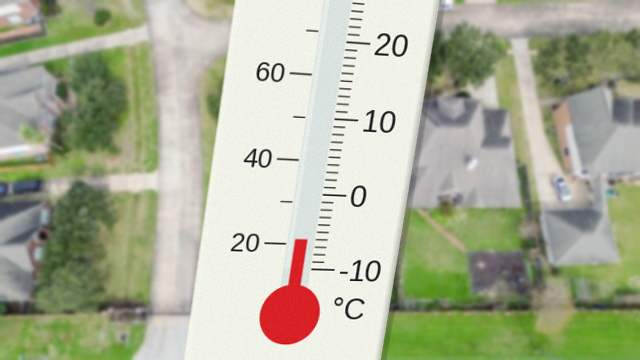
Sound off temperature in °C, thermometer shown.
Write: -6 °C
